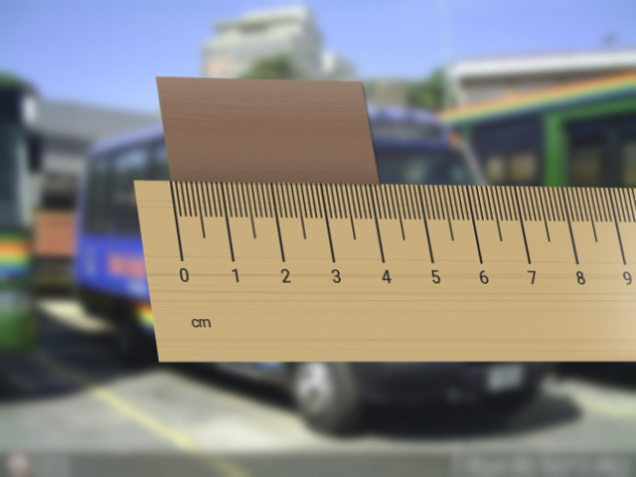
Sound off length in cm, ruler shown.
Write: 4.2 cm
